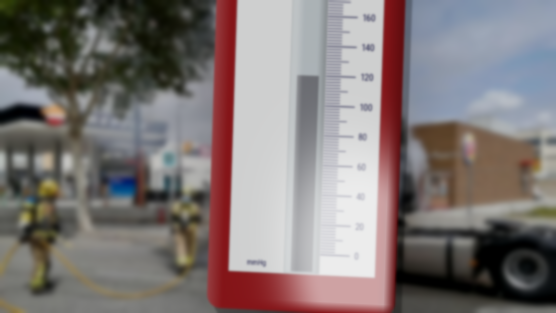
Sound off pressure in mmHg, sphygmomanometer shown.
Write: 120 mmHg
